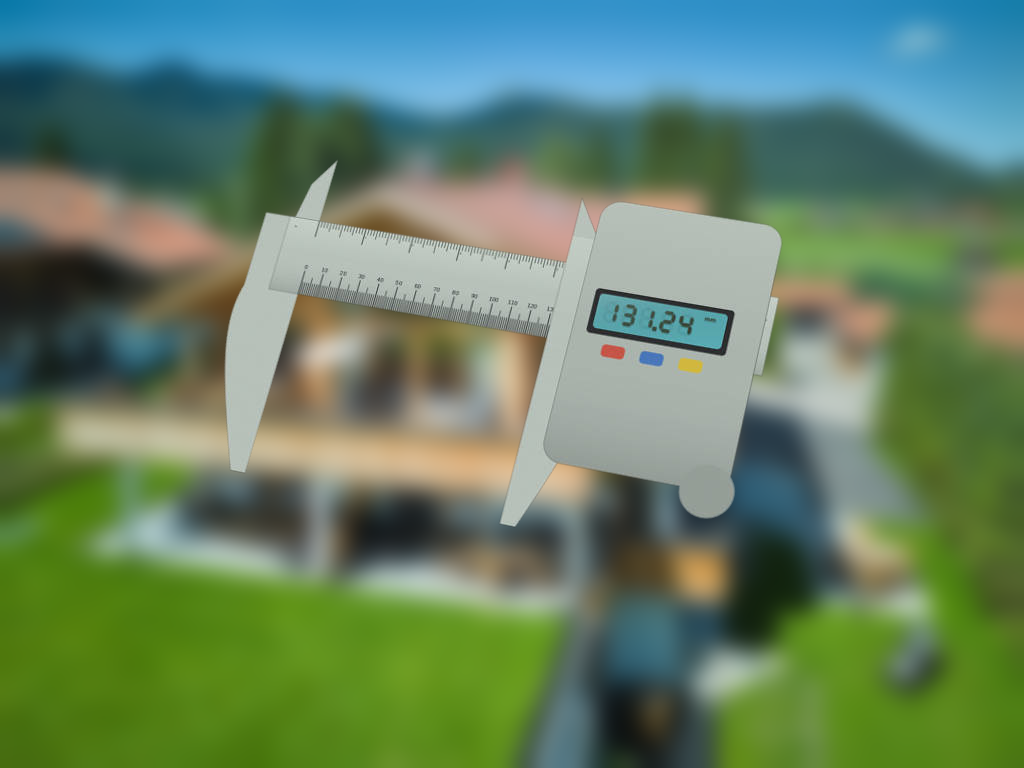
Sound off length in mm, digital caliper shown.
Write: 131.24 mm
